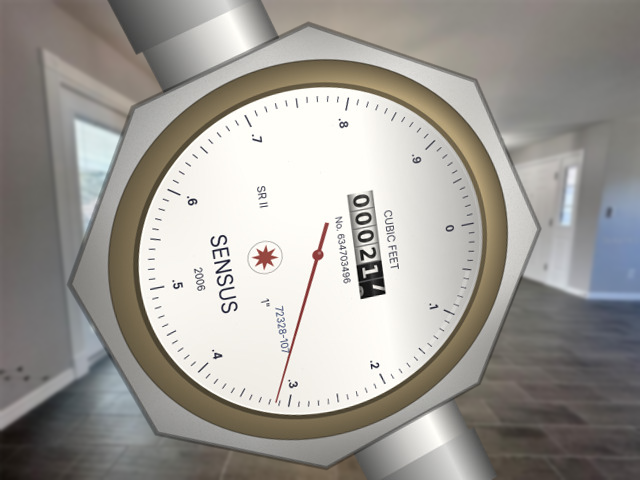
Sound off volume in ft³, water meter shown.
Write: 217.31 ft³
